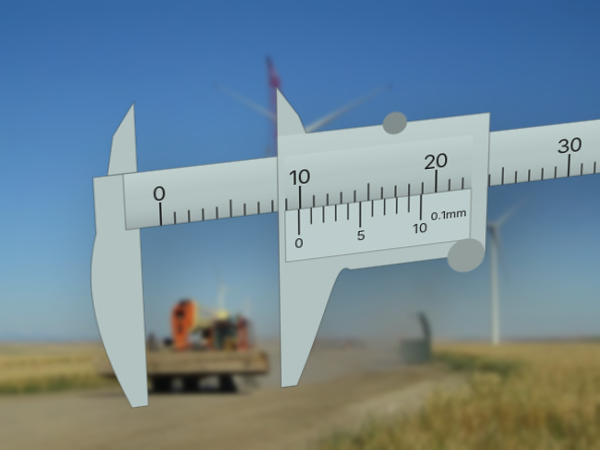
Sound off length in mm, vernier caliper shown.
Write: 9.9 mm
